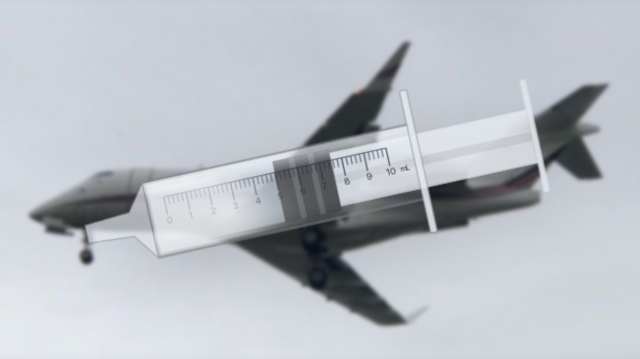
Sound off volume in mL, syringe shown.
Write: 5 mL
